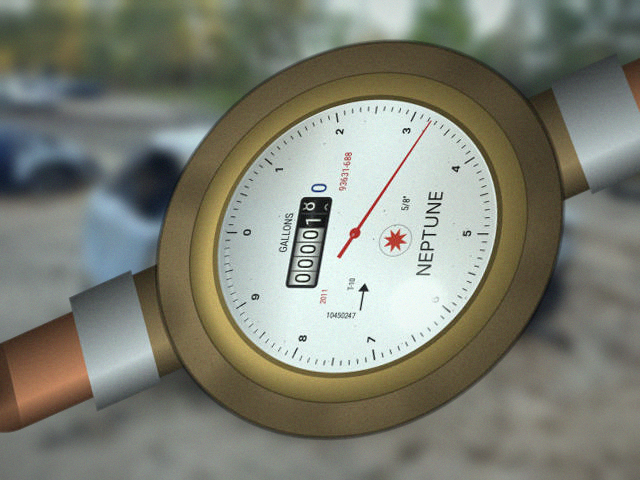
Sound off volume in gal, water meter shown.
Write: 183.2 gal
